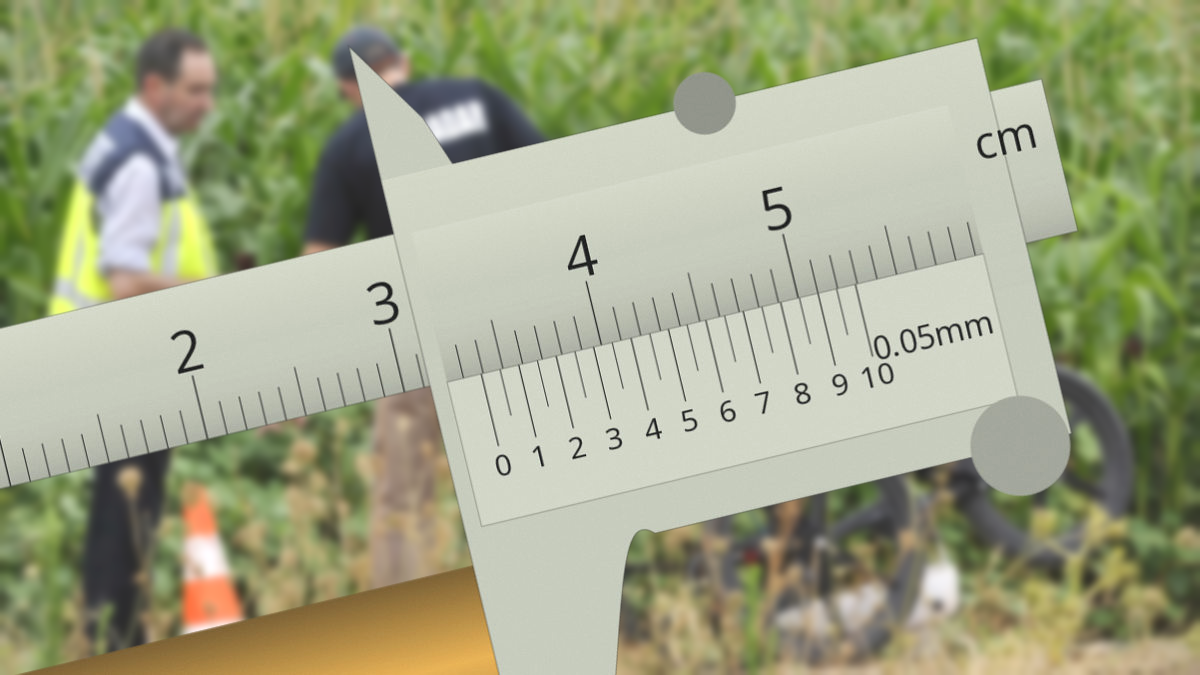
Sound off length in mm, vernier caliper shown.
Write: 33.9 mm
